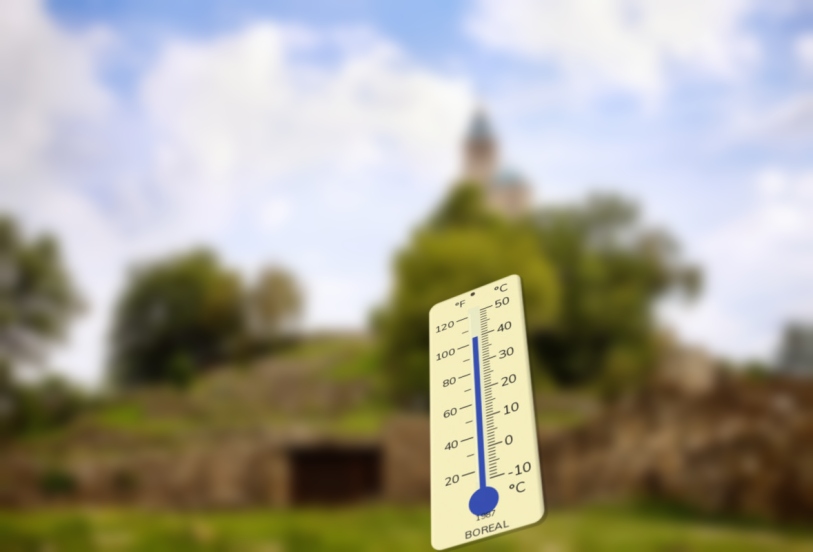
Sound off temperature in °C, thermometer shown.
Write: 40 °C
